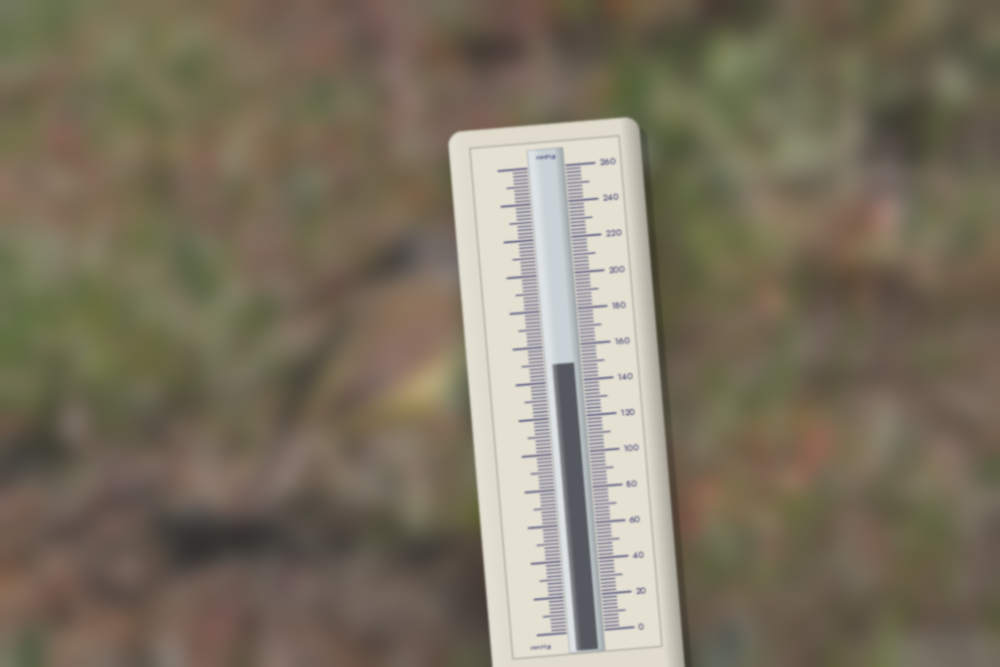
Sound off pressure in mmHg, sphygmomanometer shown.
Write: 150 mmHg
